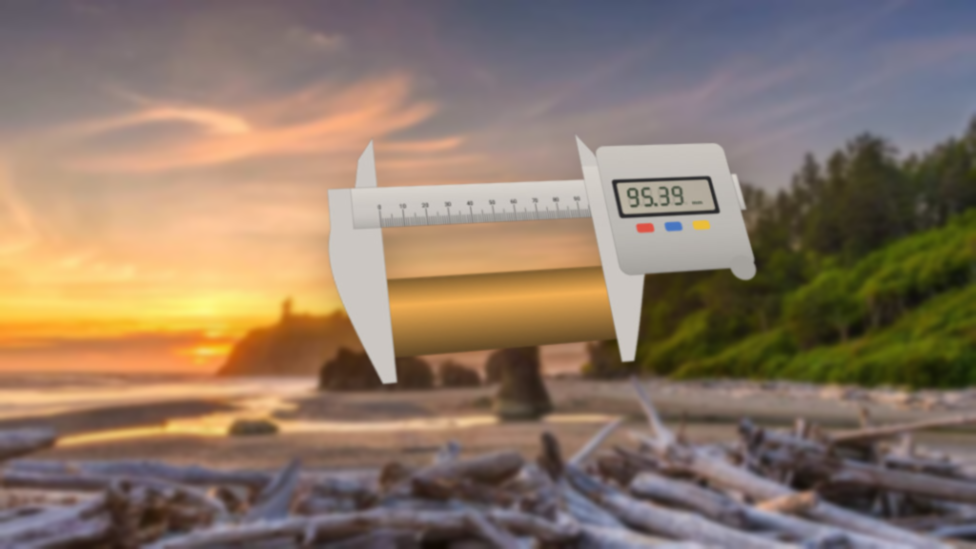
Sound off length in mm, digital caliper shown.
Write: 95.39 mm
